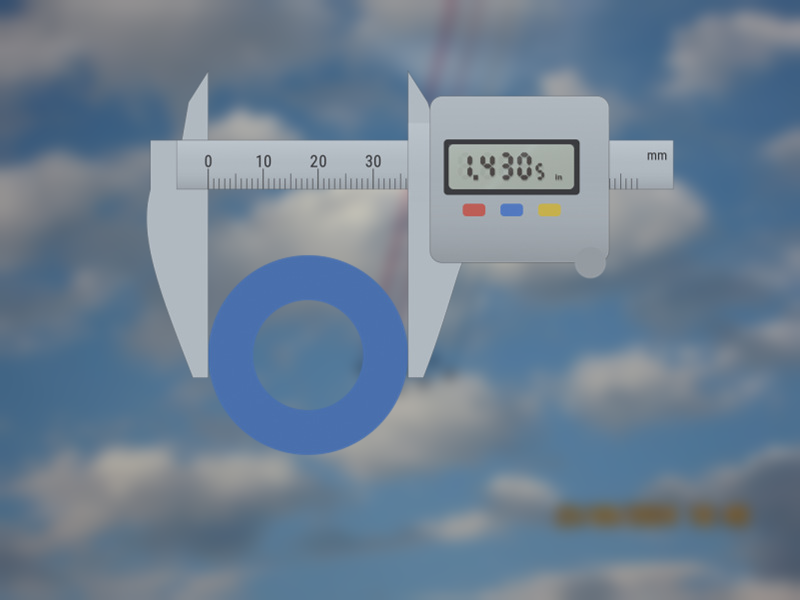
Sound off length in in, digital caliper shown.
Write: 1.4305 in
